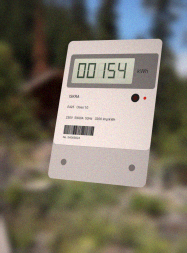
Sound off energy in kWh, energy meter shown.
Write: 154 kWh
